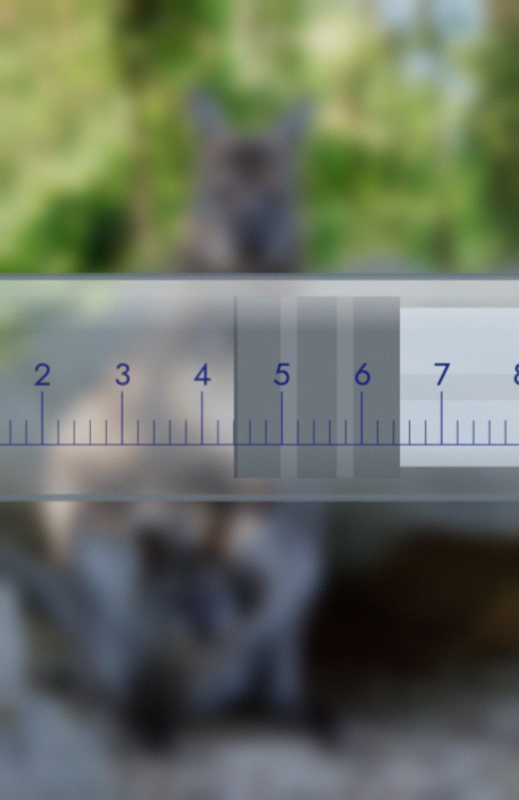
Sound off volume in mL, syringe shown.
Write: 4.4 mL
